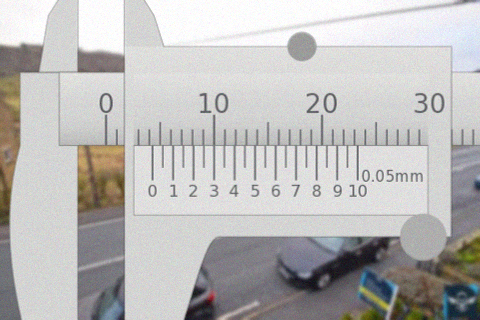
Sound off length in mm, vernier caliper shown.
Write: 4.3 mm
